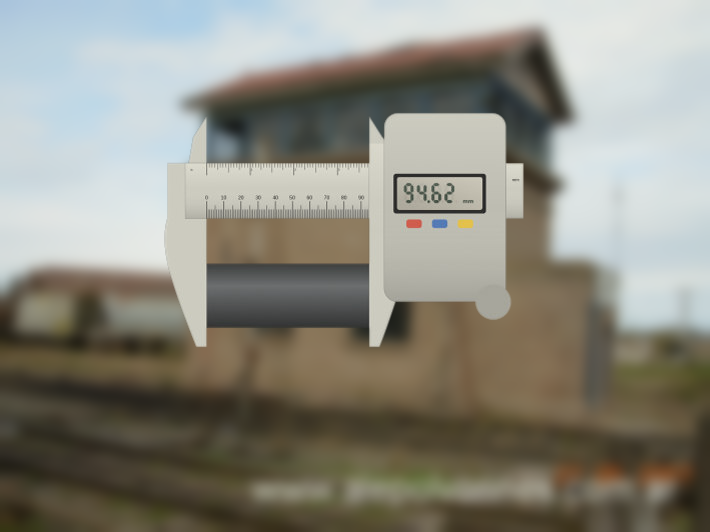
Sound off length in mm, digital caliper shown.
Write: 94.62 mm
